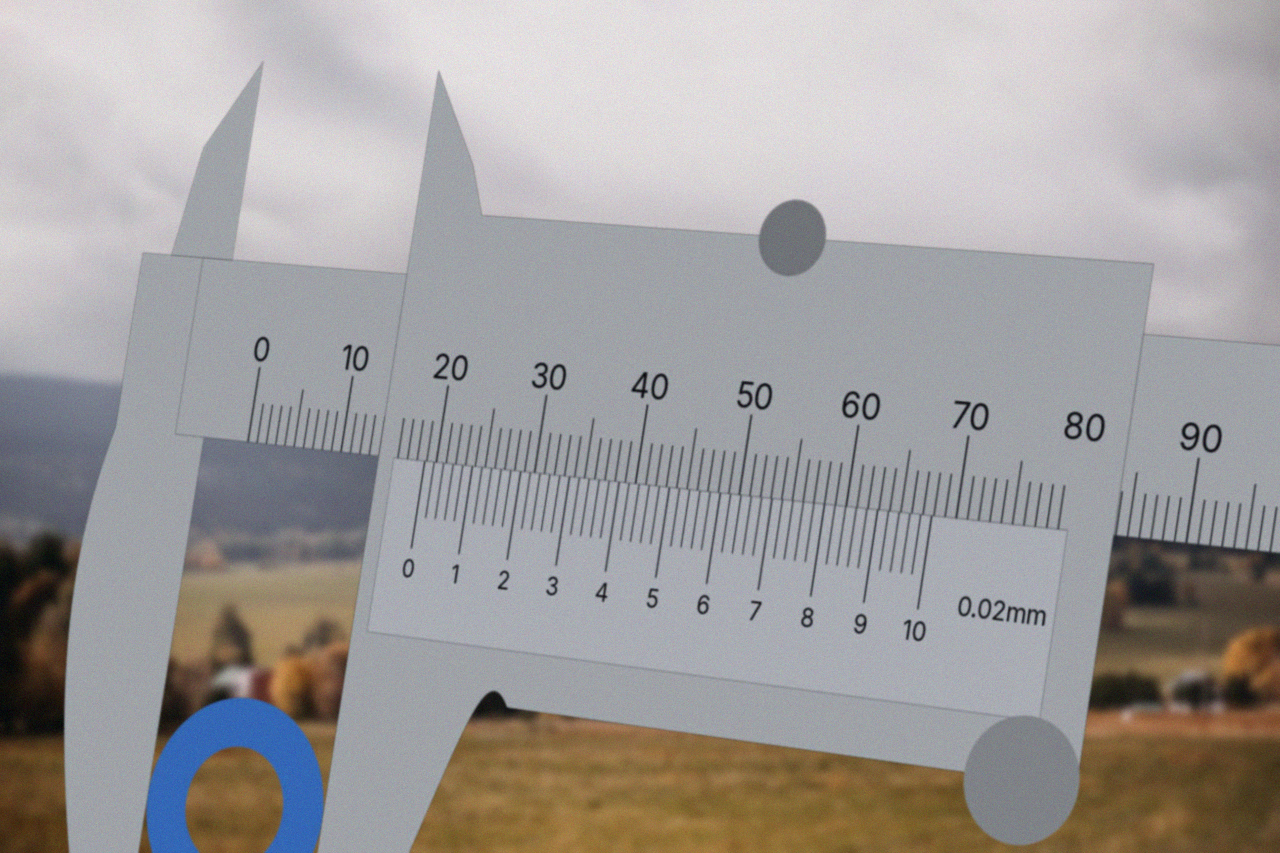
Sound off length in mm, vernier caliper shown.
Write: 18.8 mm
